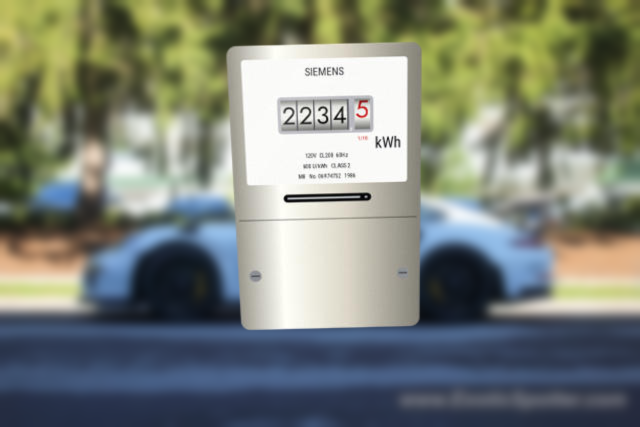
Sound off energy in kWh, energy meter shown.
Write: 2234.5 kWh
